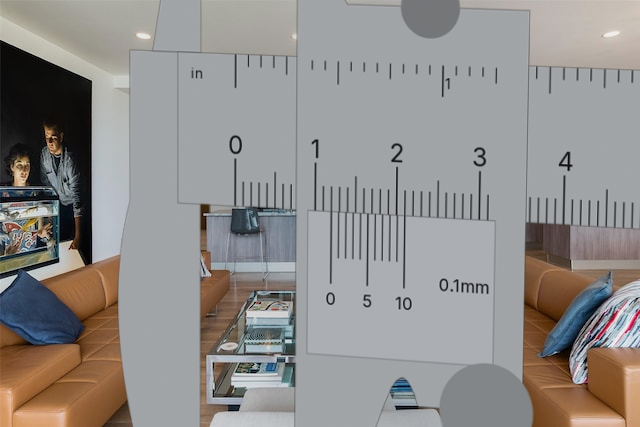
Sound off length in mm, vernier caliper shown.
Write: 12.0 mm
